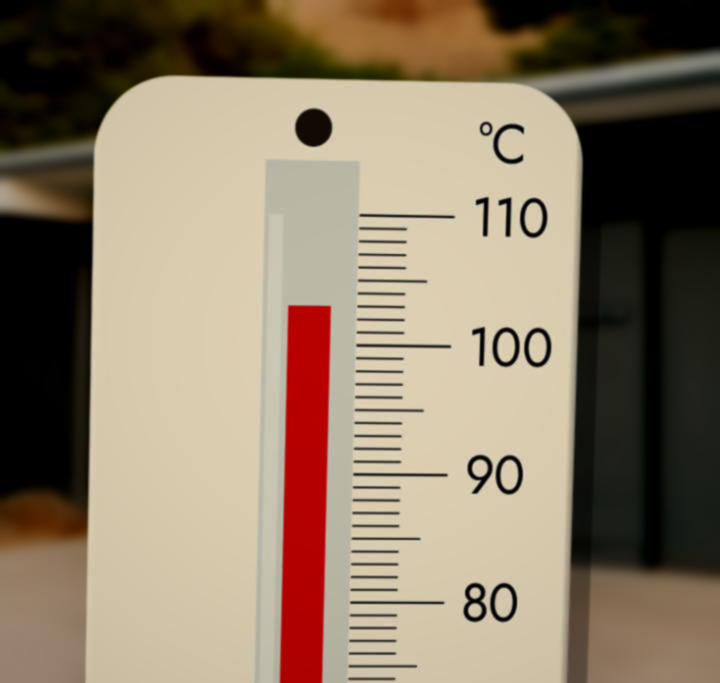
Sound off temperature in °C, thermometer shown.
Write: 103 °C
